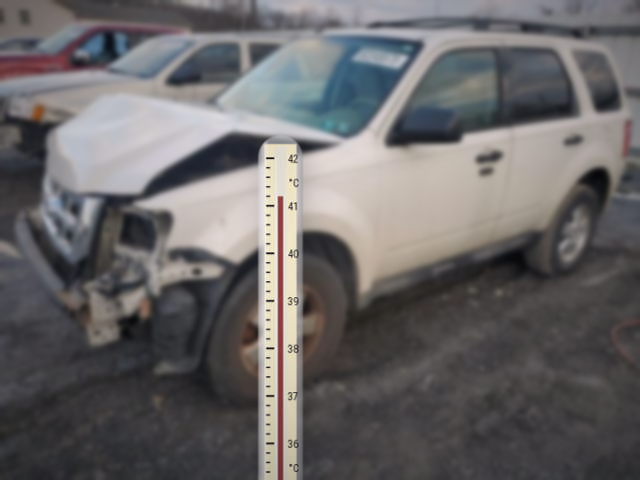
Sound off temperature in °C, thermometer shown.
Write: 41.2 °C
